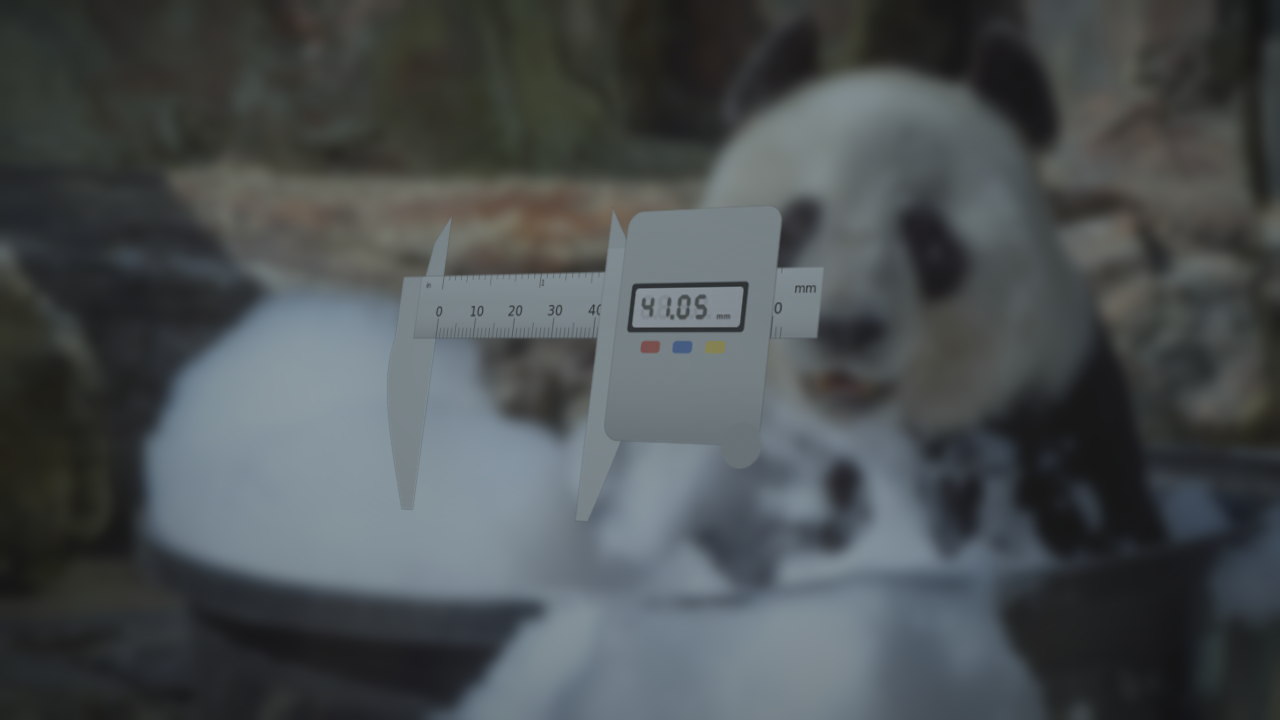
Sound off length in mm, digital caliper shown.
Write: 41.05 mm
